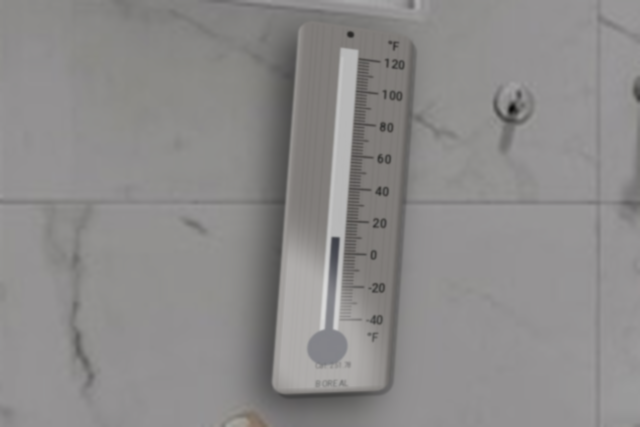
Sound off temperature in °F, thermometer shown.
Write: 10 °F
